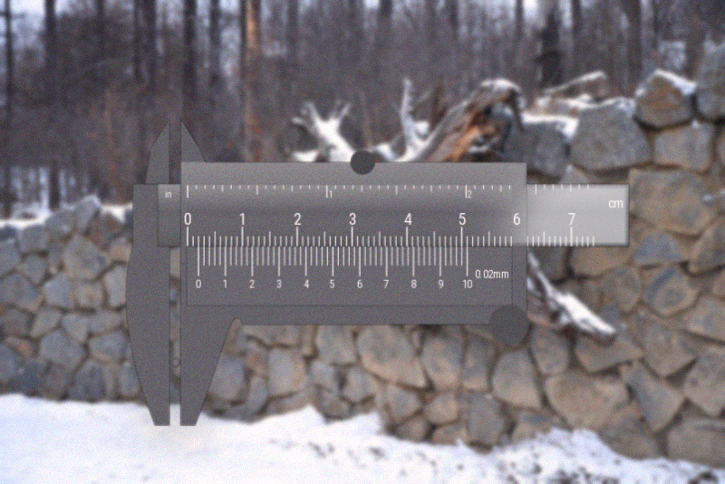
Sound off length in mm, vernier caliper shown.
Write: 2.0 mm
